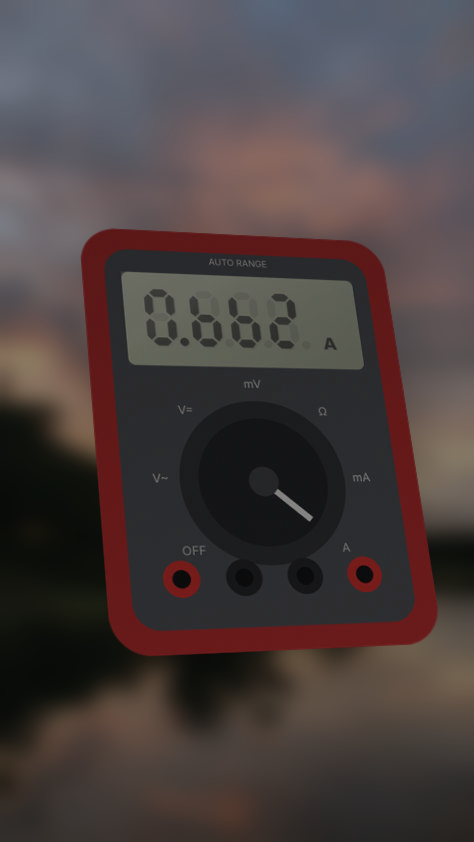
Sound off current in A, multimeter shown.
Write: 0.662 A
